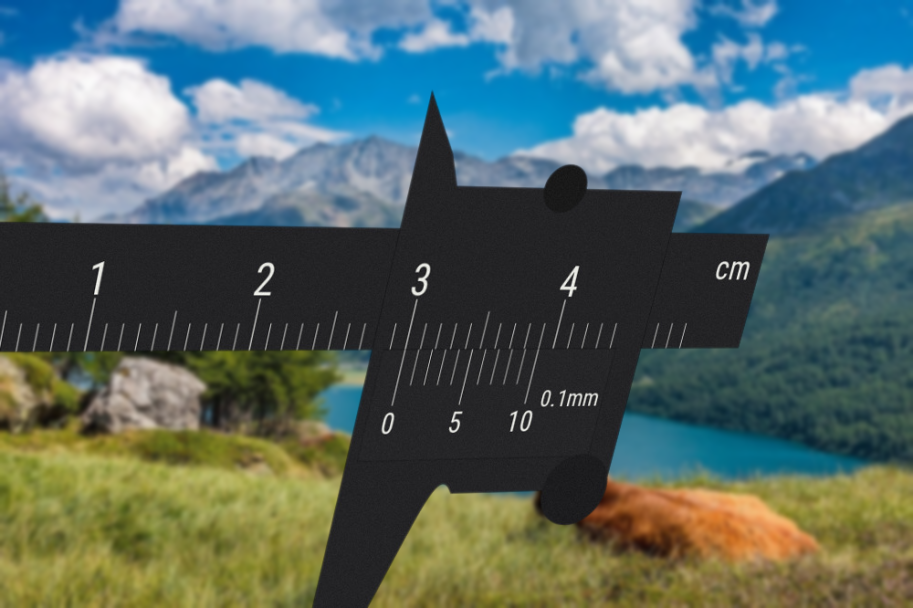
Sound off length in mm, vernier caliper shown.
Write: 30.0 mm
